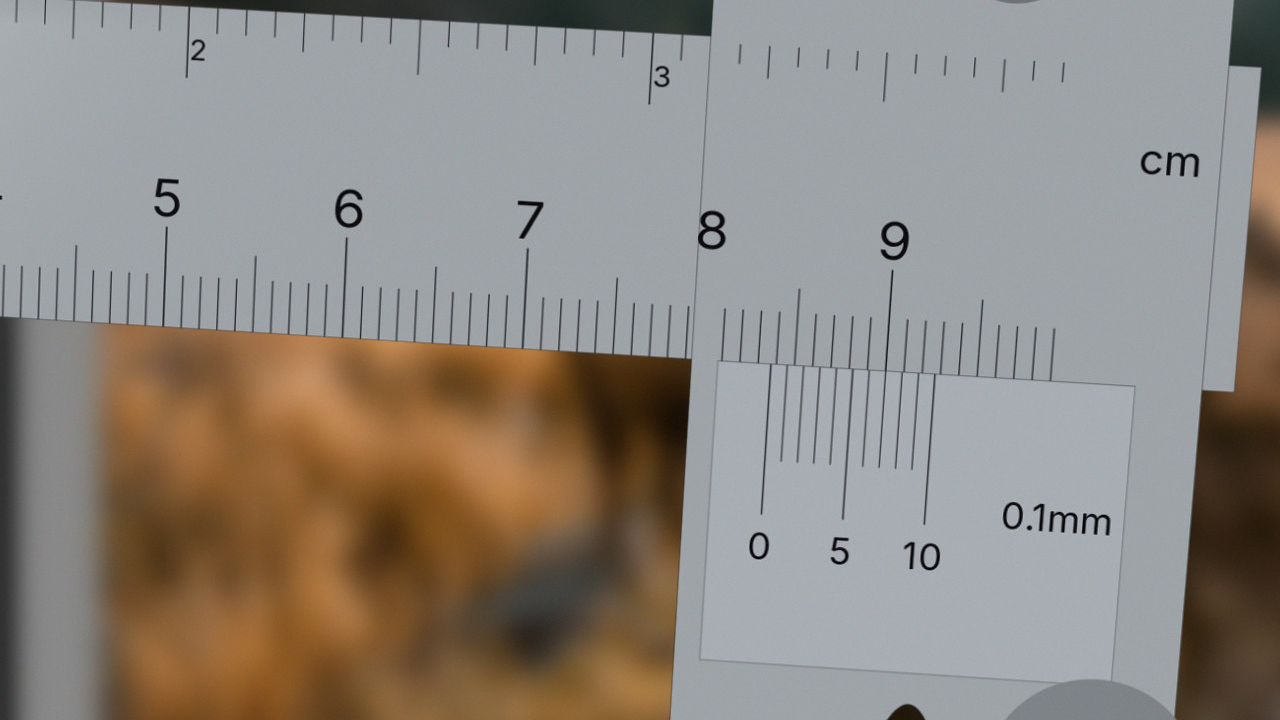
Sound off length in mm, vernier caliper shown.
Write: 83.7 mm
